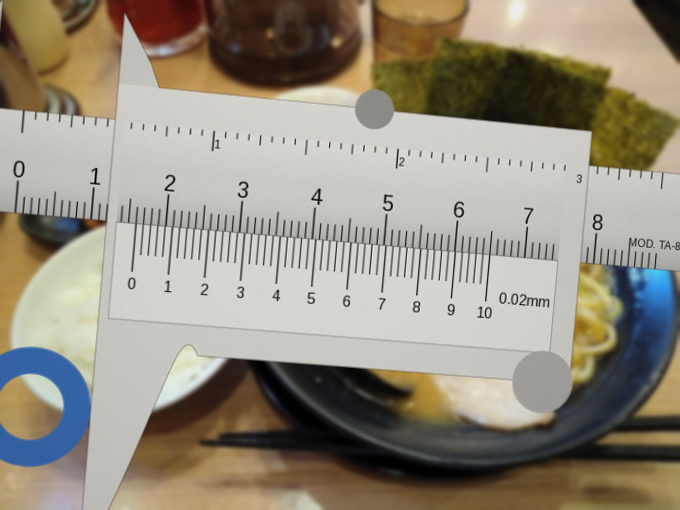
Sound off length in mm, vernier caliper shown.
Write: 16.0 mm
